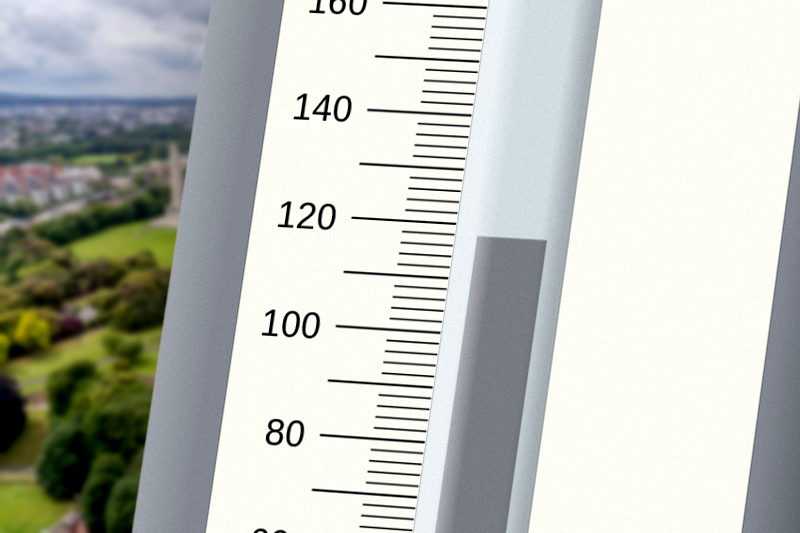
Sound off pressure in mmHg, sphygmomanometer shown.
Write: 118 mmHg
